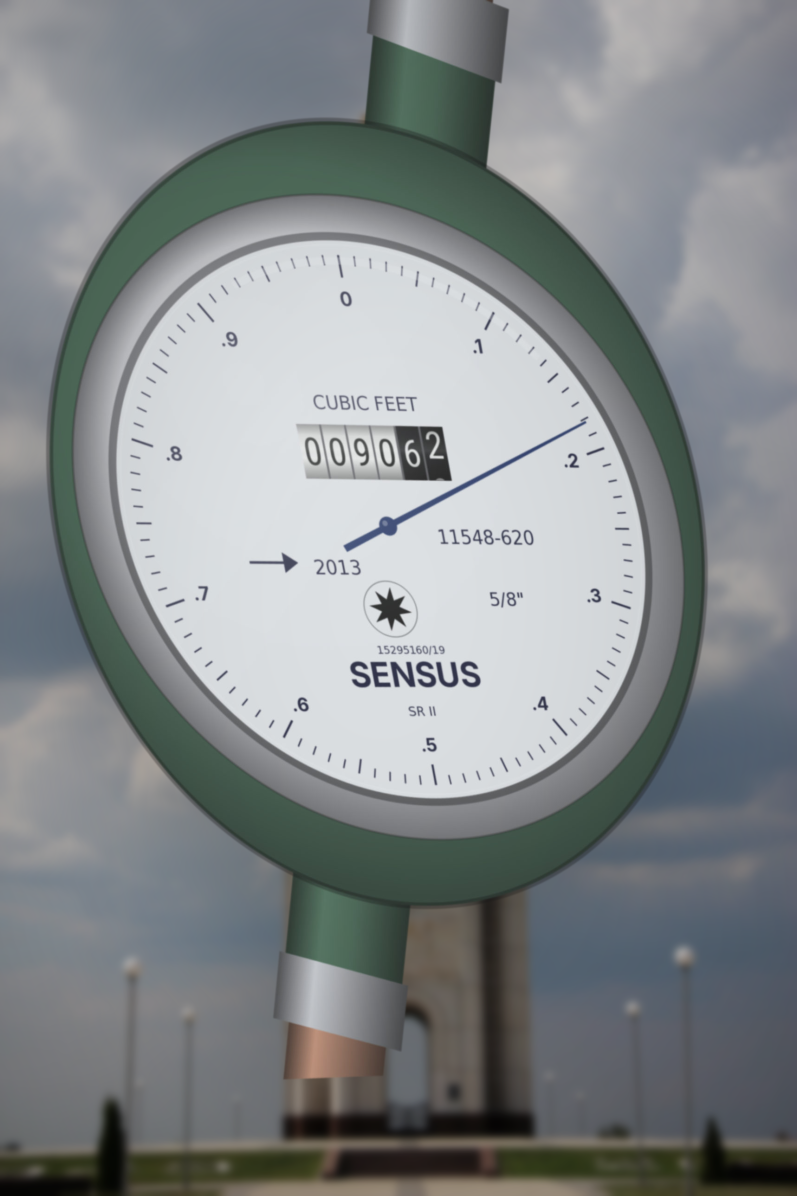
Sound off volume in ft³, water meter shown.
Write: 9062.18 ft³
